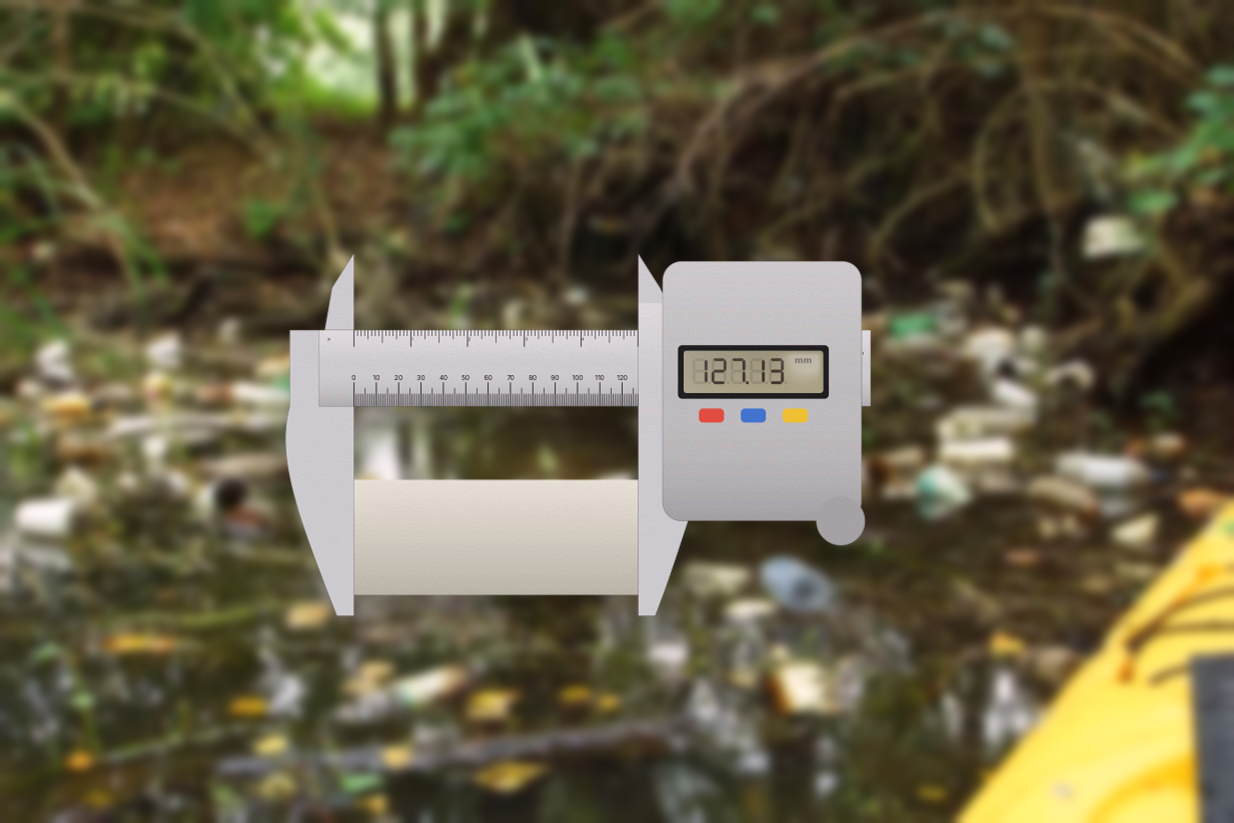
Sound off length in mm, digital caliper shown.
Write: 127.13 mm
